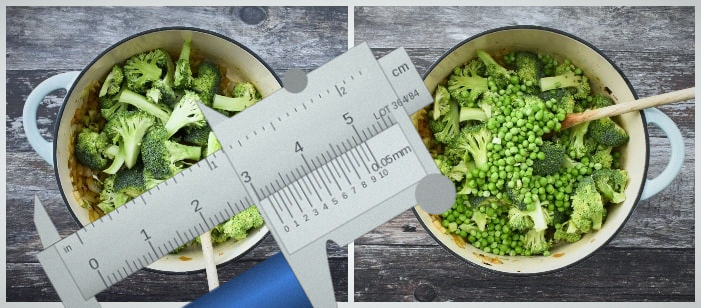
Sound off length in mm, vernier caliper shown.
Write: 31.4 mm
